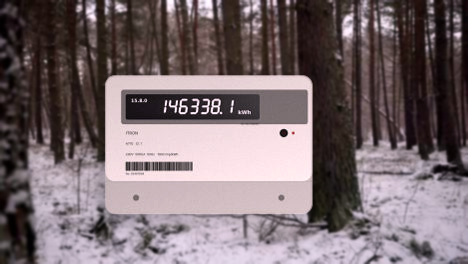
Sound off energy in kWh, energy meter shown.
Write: 146338.1 kWh
